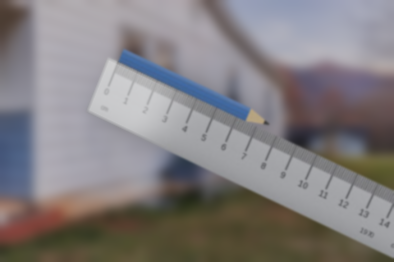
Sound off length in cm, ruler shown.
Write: 7.5 cm
